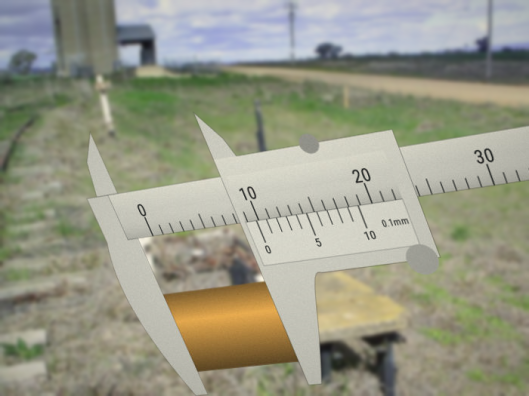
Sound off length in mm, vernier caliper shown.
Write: 9.8 mm
